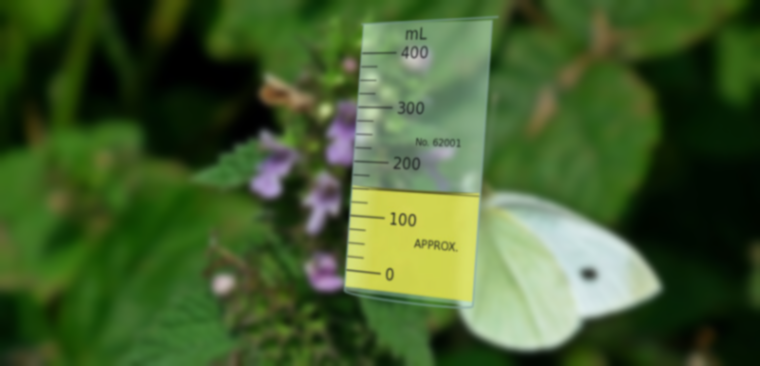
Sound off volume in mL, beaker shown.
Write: 150 mL
